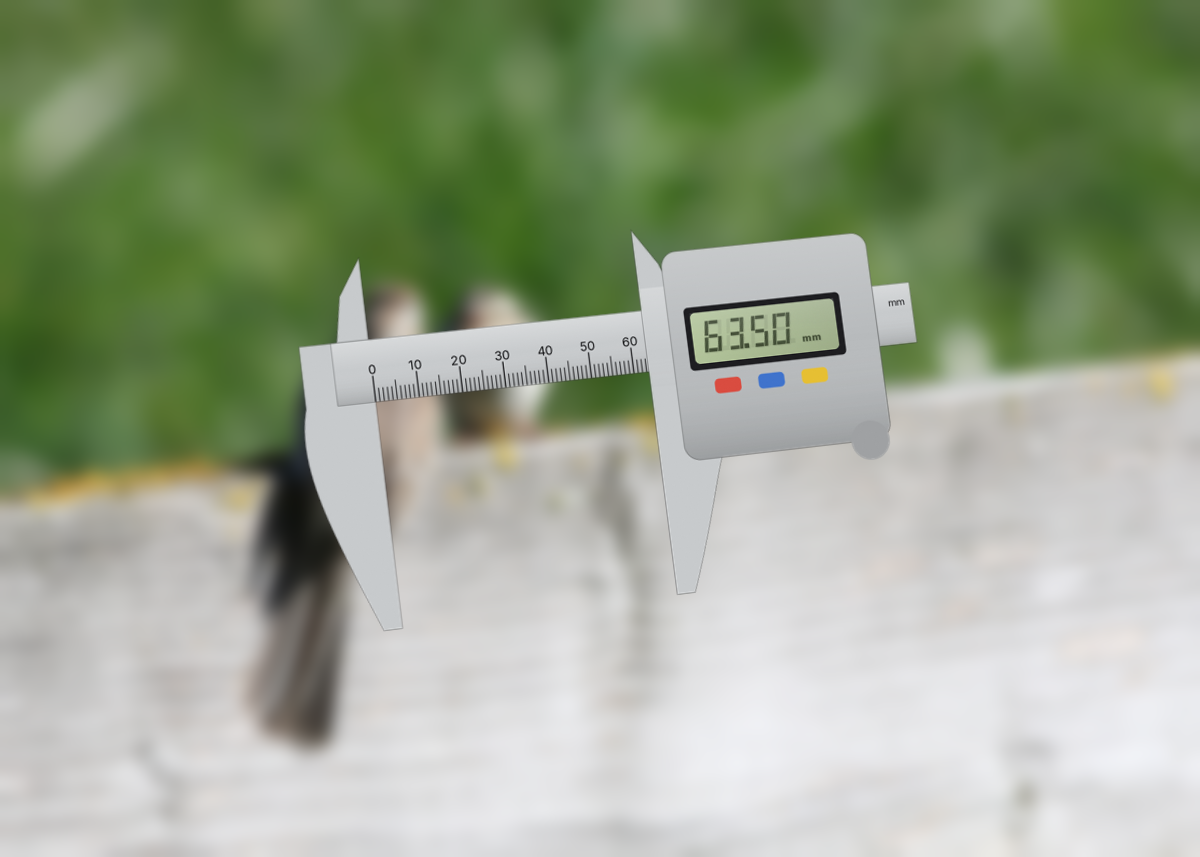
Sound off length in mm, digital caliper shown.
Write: 63.50 mm
